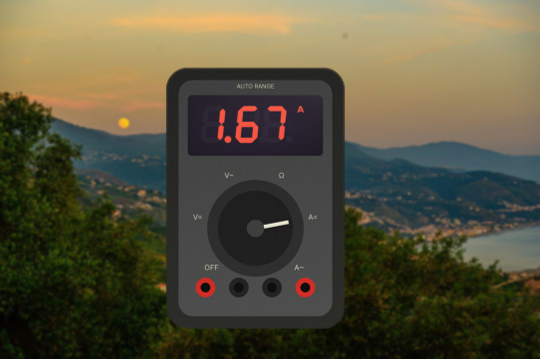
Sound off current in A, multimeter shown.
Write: 1.67 A
